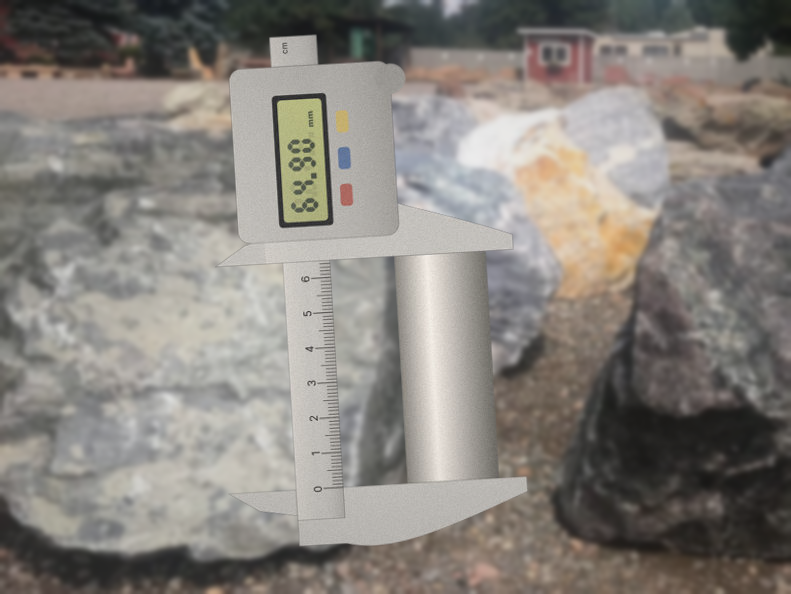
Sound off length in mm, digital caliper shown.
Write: 64.90 mm
